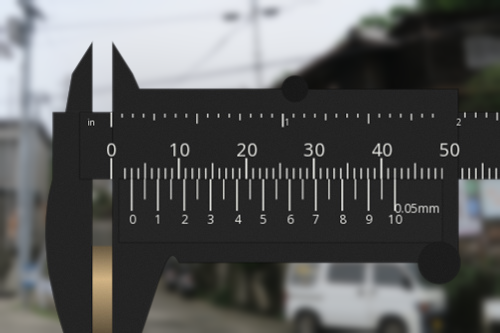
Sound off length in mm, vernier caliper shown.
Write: 3.0 mm
